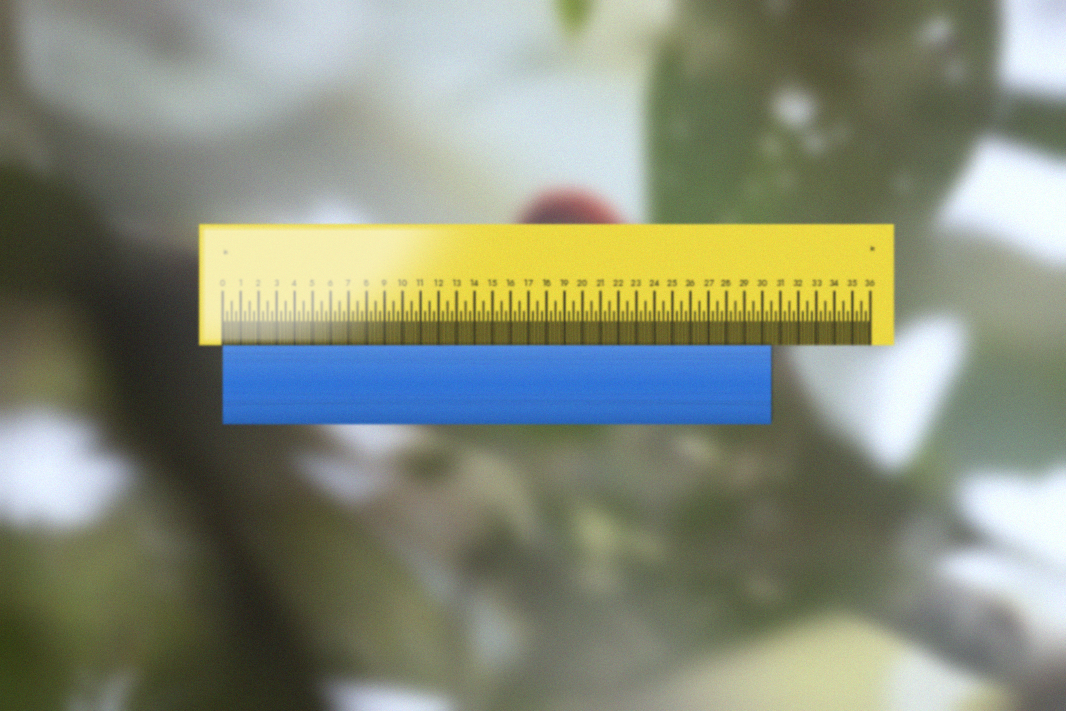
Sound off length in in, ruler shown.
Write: 30.5 in
